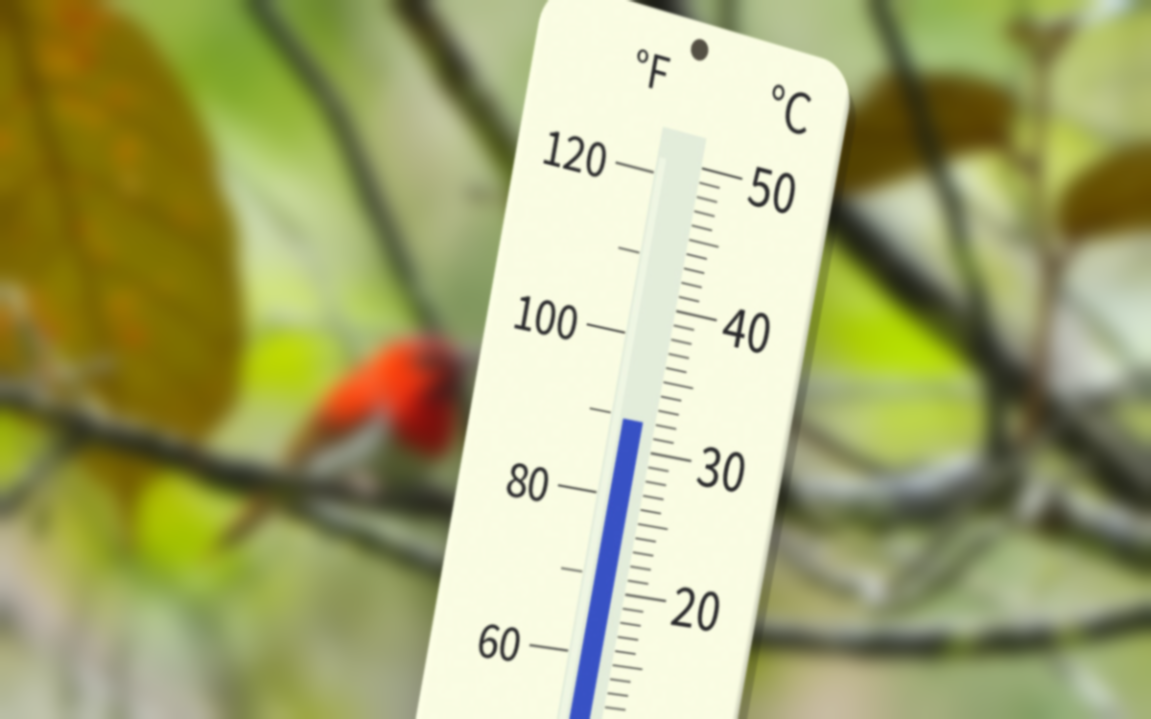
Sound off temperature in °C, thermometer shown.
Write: 32 °C
